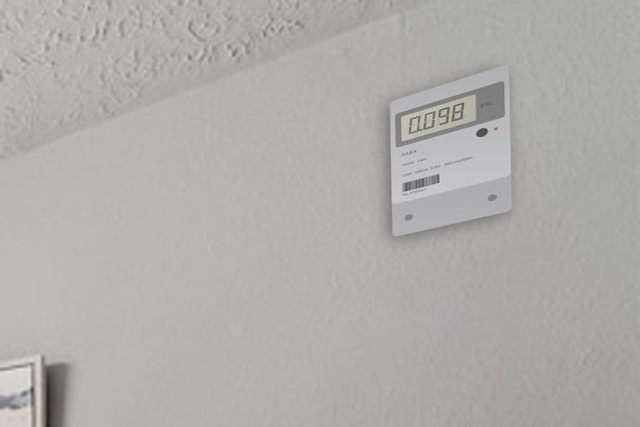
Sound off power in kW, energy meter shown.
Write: 0.098 kW
